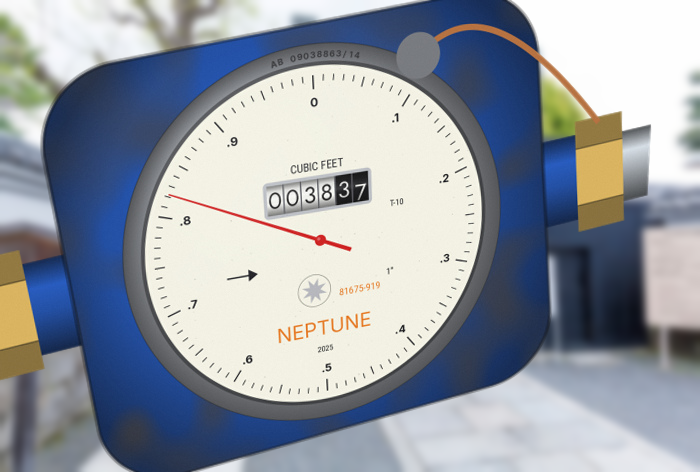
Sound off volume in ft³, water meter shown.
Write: 3836.82 ft³
